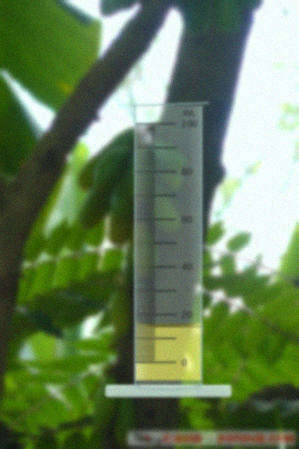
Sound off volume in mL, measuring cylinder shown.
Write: 15 mL
